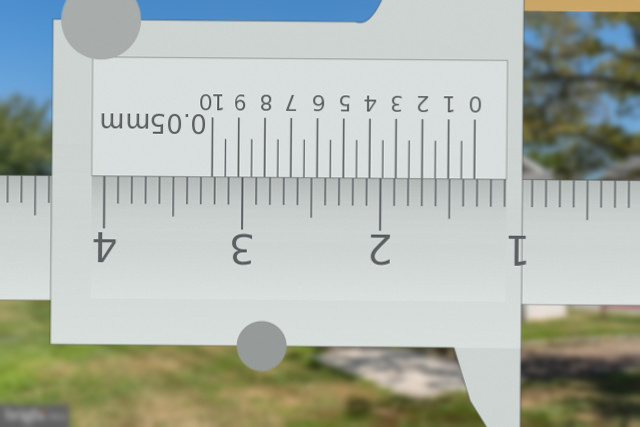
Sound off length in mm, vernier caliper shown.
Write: 13.2 mm
